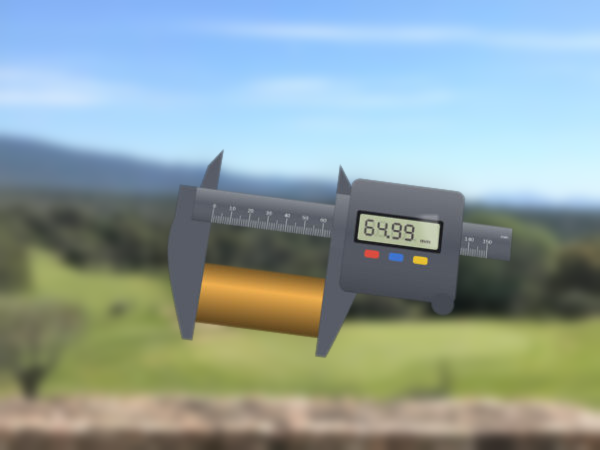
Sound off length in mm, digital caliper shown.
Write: 64.99 mm
